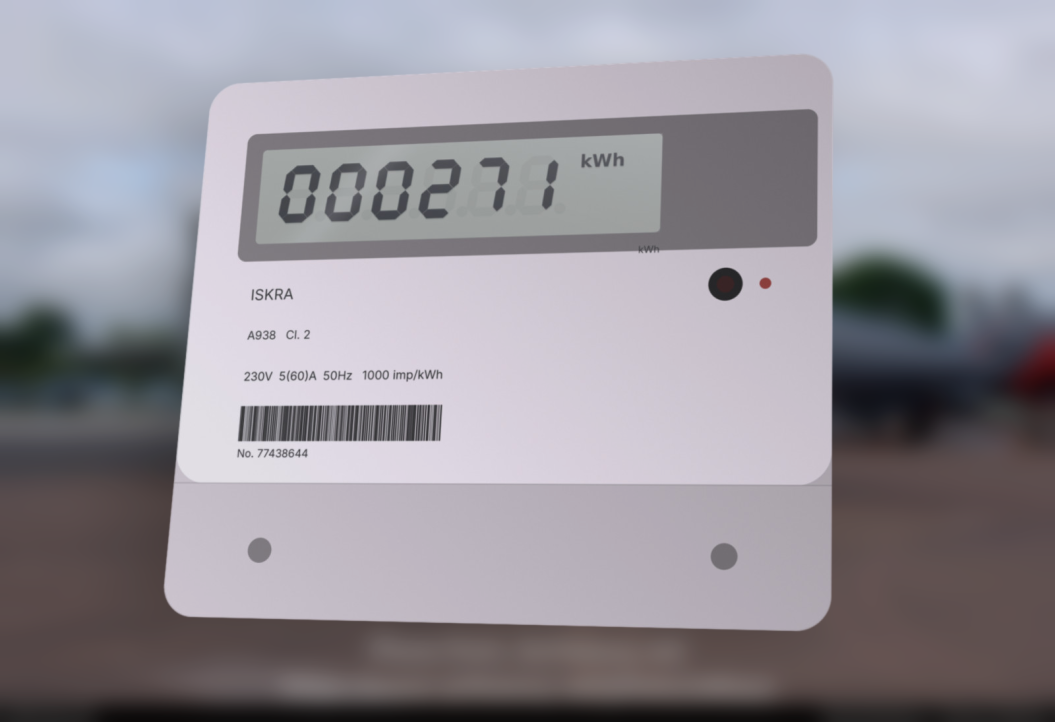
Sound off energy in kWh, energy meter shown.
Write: 271 kWh
